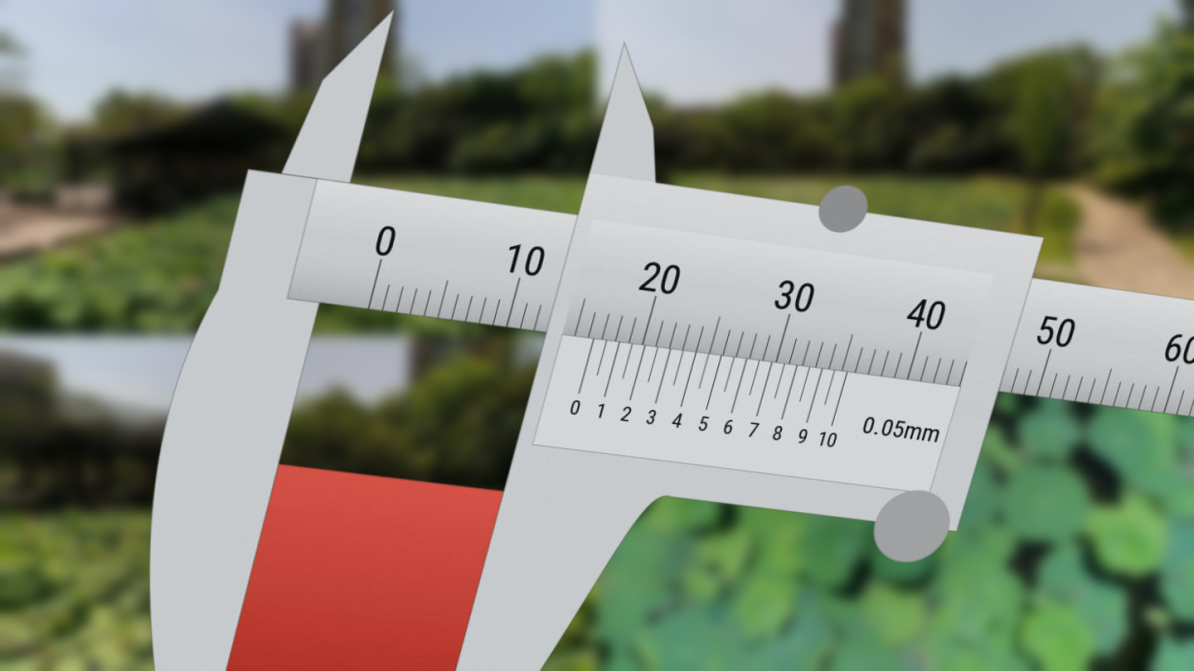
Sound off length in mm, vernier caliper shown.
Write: 16.4 mm
